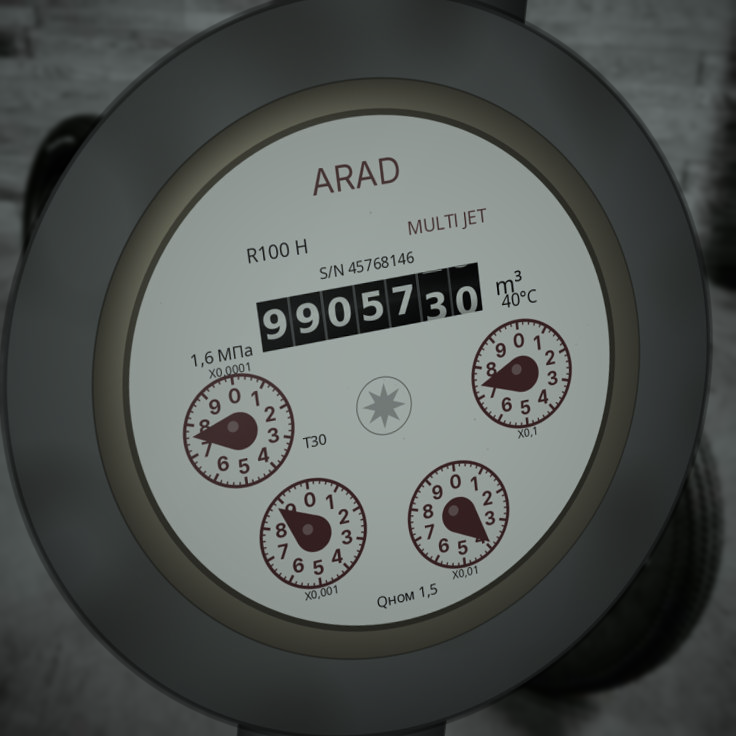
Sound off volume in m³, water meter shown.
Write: 9905729.7387 m³
